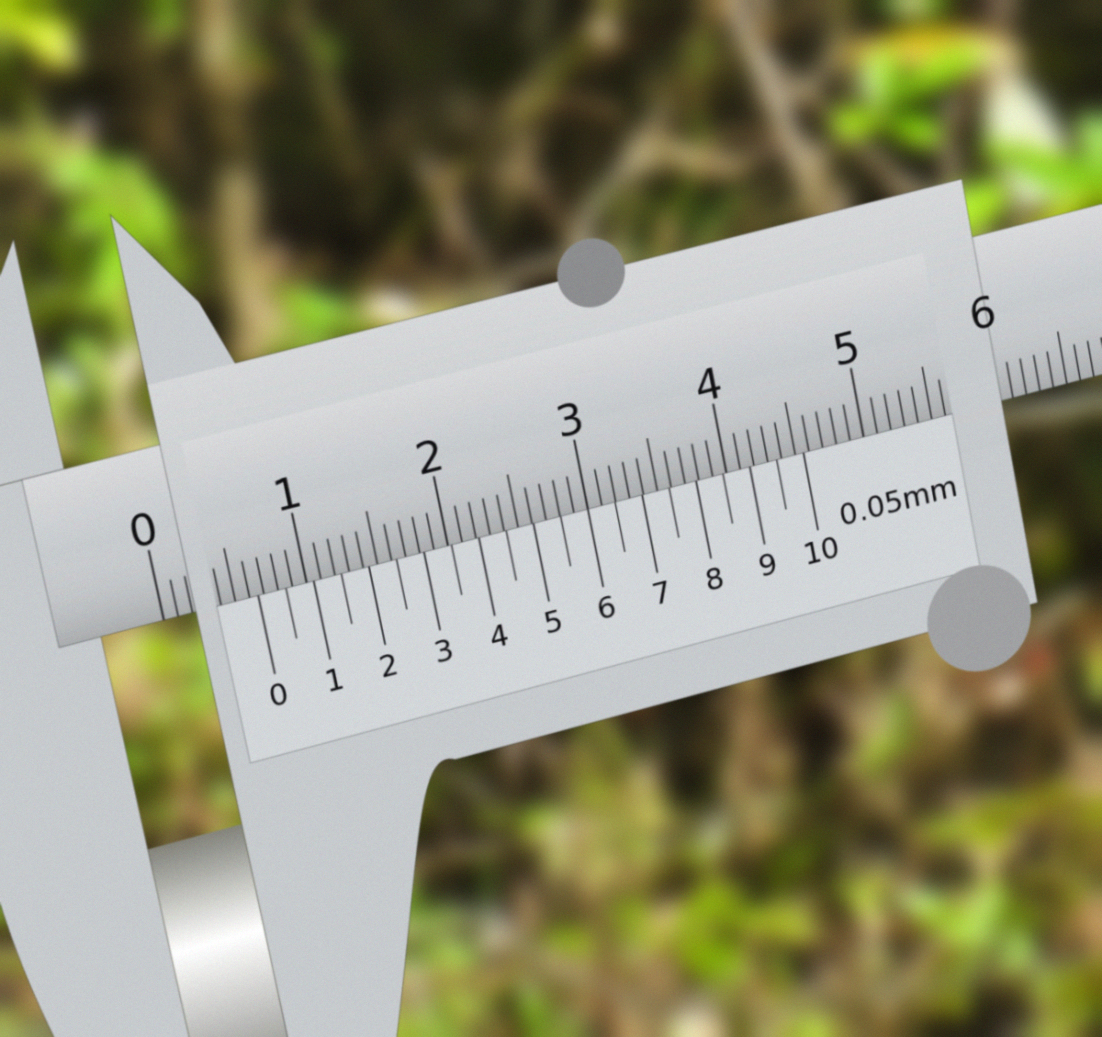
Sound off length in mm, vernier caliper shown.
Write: 6.6 mm
